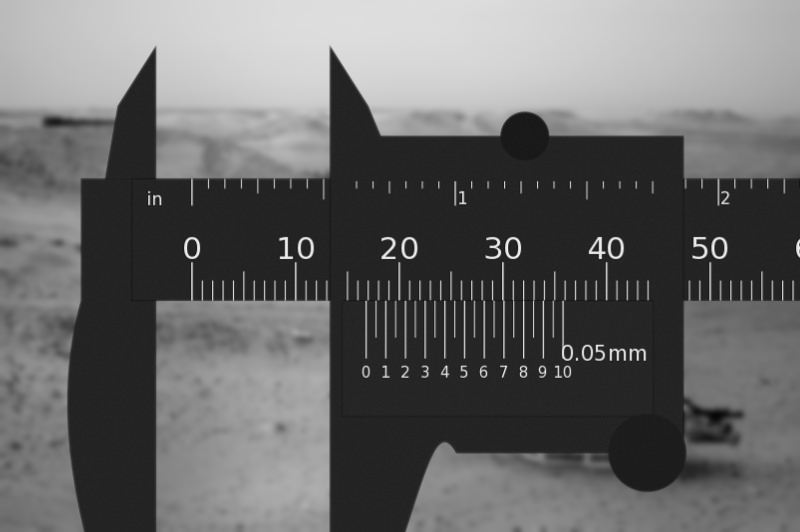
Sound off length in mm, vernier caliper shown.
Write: 16.8 mm
